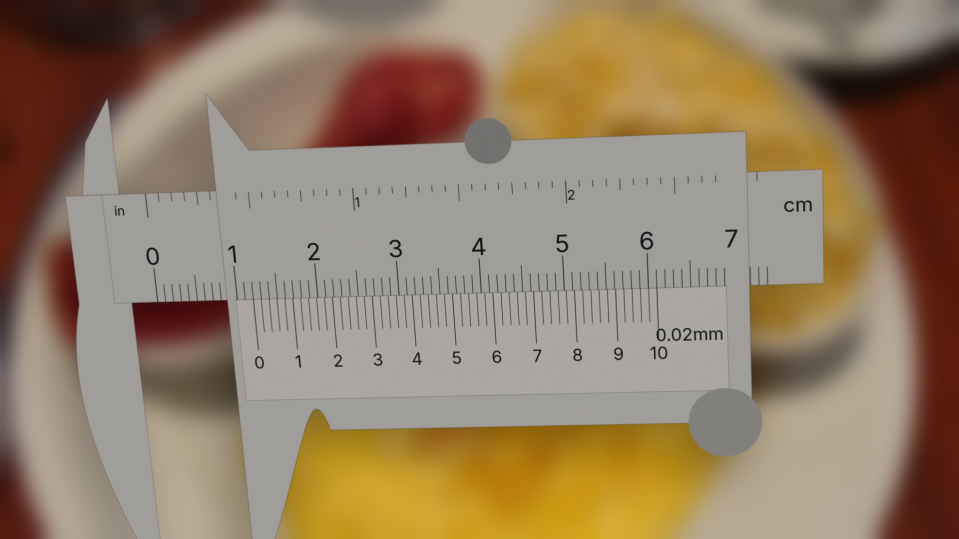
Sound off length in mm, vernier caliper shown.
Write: 12.0 mm
